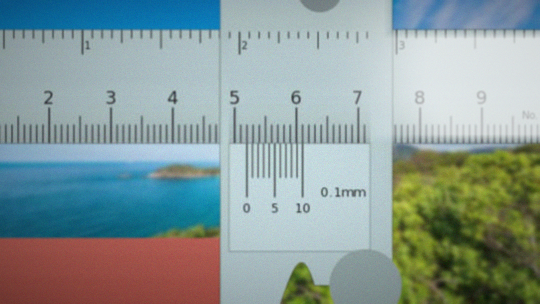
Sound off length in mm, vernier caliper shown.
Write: 52.0 mm
